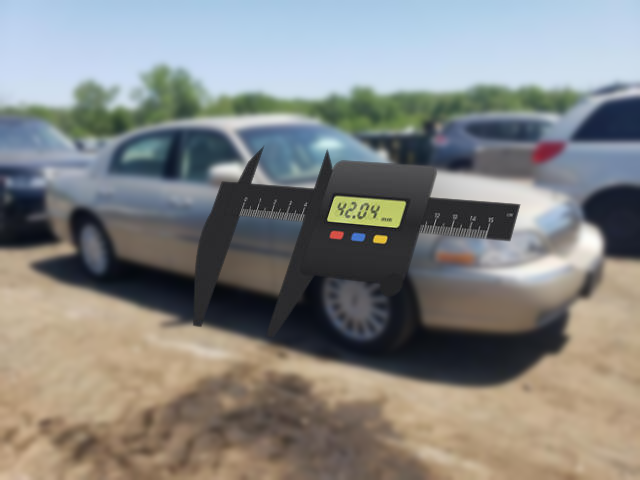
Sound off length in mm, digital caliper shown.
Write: 42.04 mm
